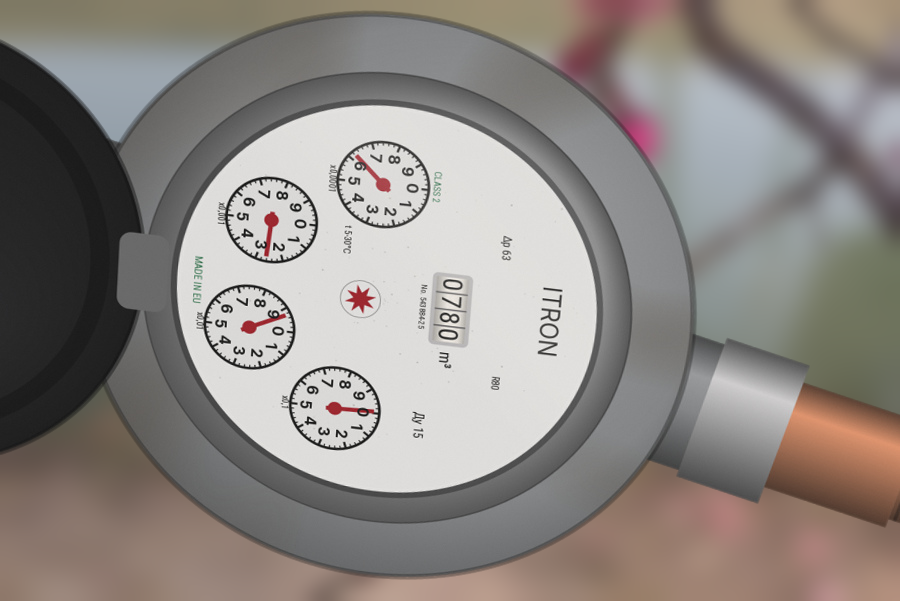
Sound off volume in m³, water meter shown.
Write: 779.9926 m³
